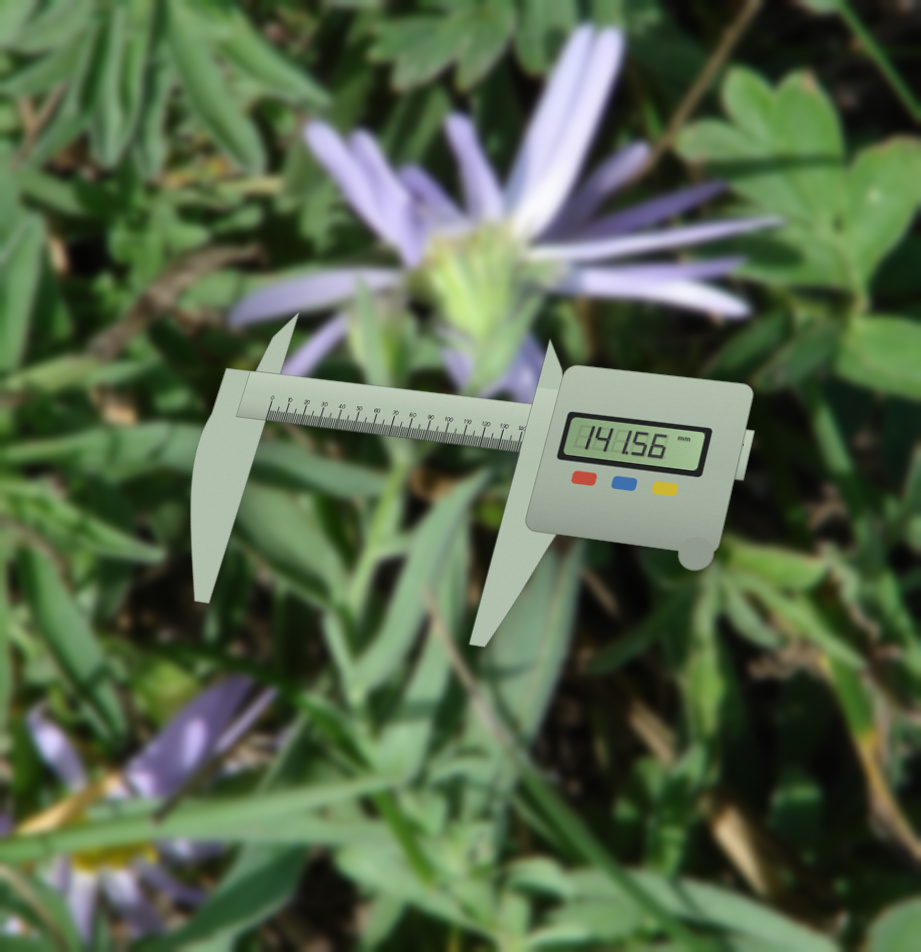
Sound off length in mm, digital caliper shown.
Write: 141.56 mm
